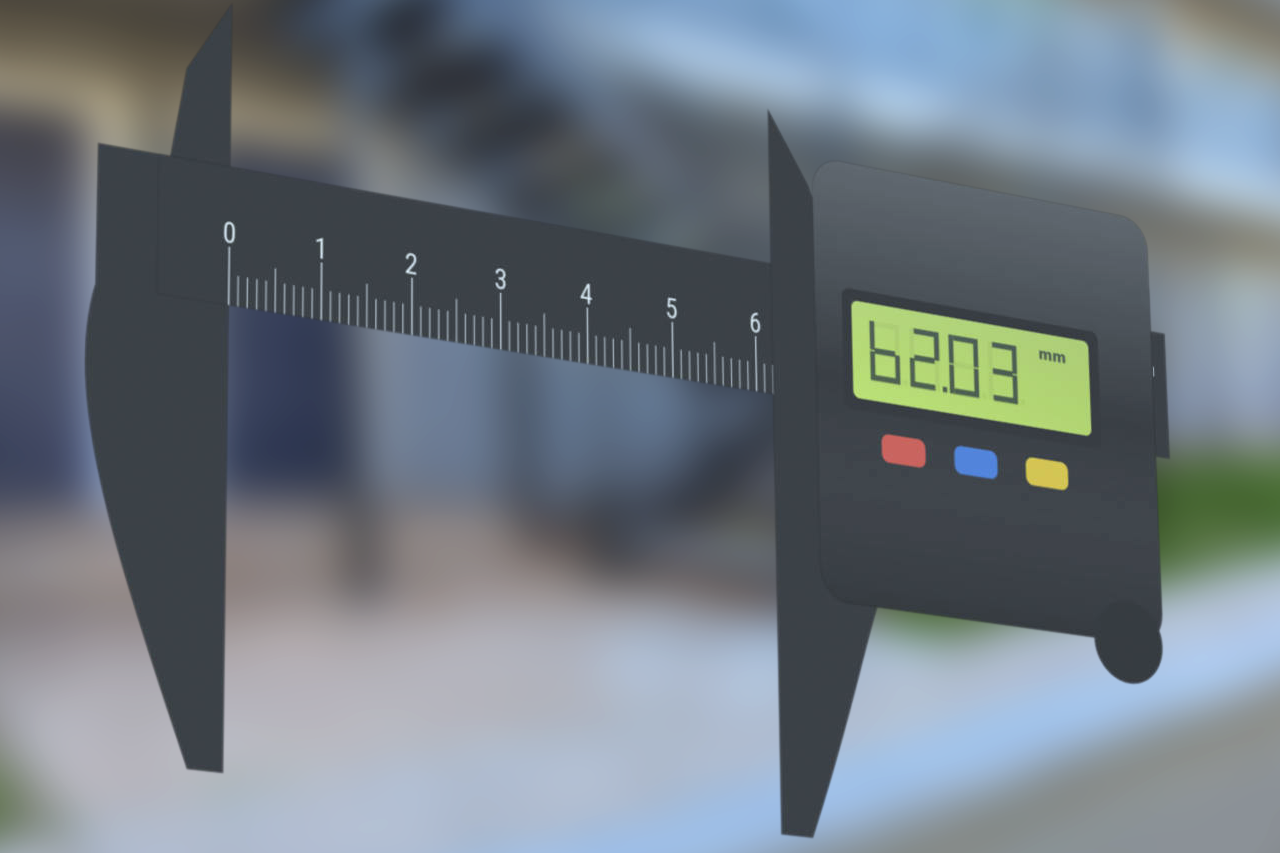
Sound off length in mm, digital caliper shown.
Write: 62.03 mm
